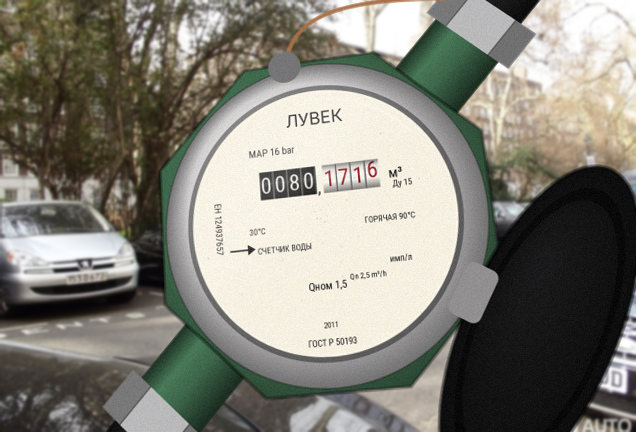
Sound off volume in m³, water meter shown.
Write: 80.1716 m³
